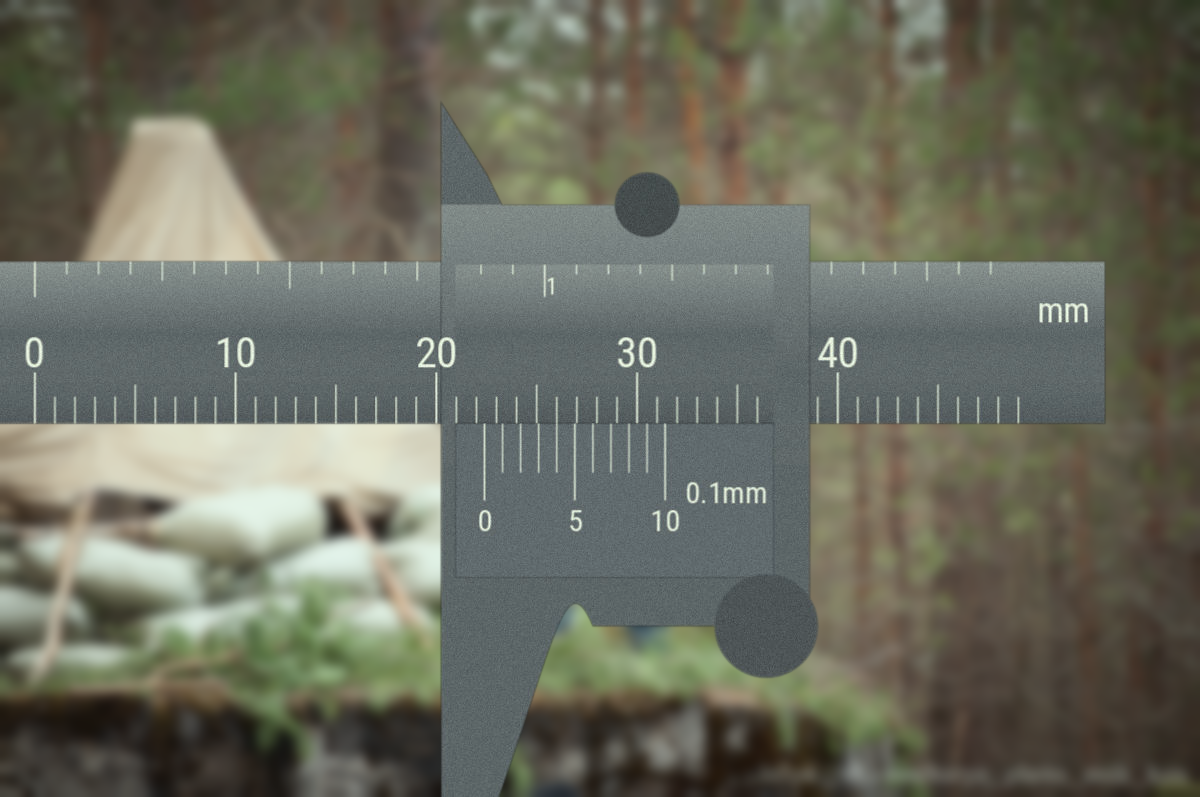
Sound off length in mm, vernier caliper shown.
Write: 22.4 mm
